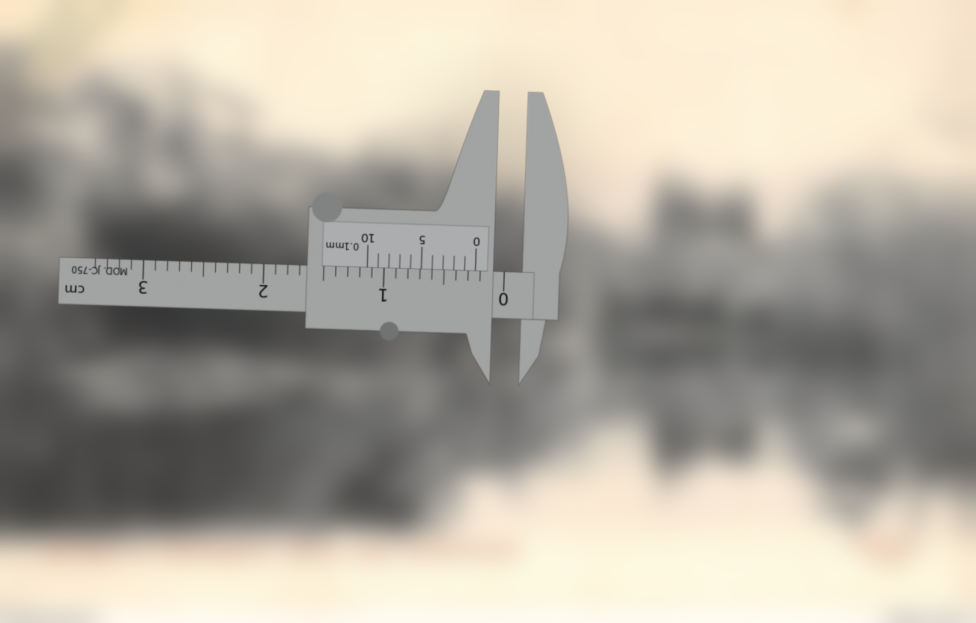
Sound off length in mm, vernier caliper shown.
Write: 2.4 mm
